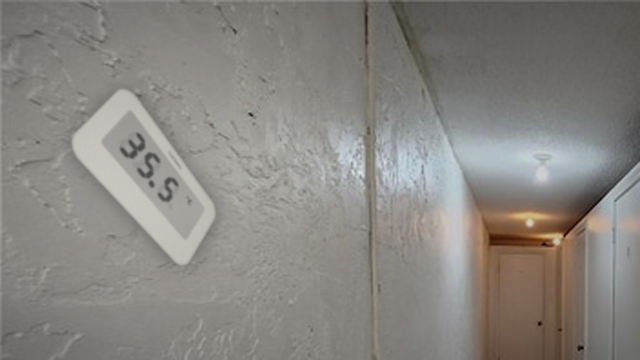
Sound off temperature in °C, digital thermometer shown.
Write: 35.5 °C
